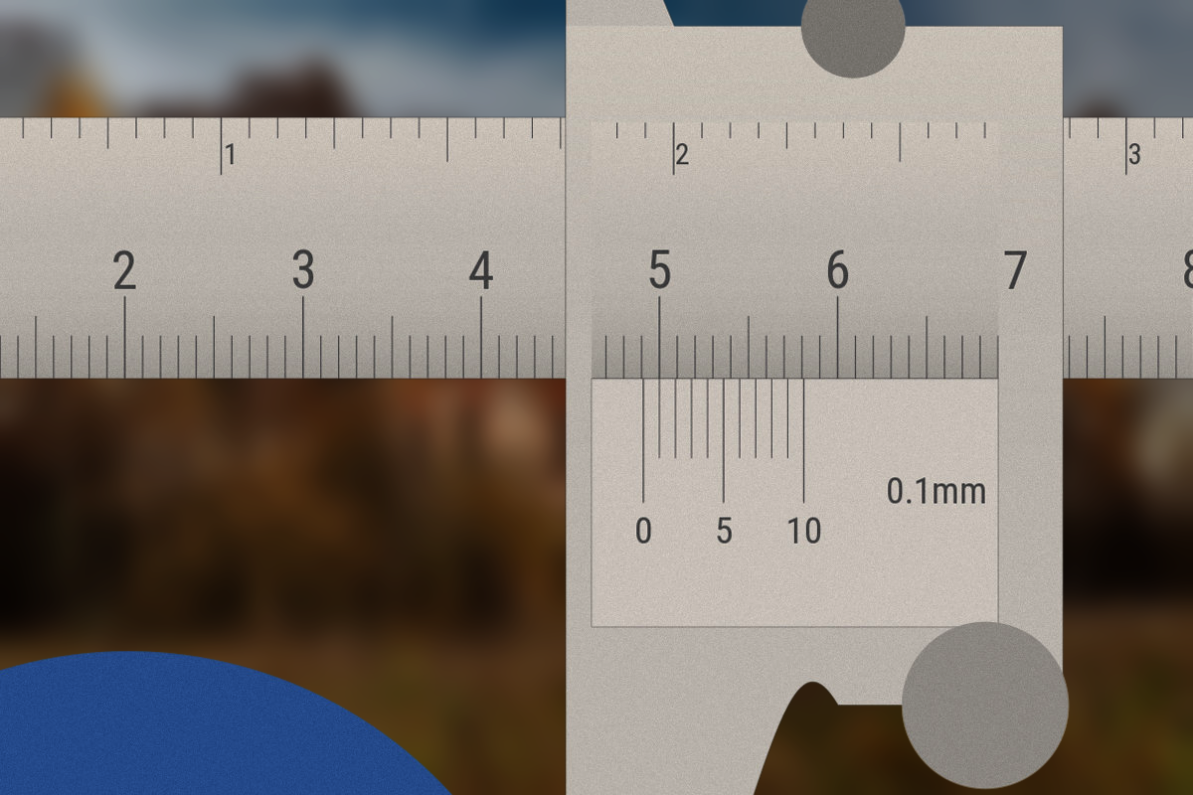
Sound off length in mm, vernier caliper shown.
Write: 49.1 mm
